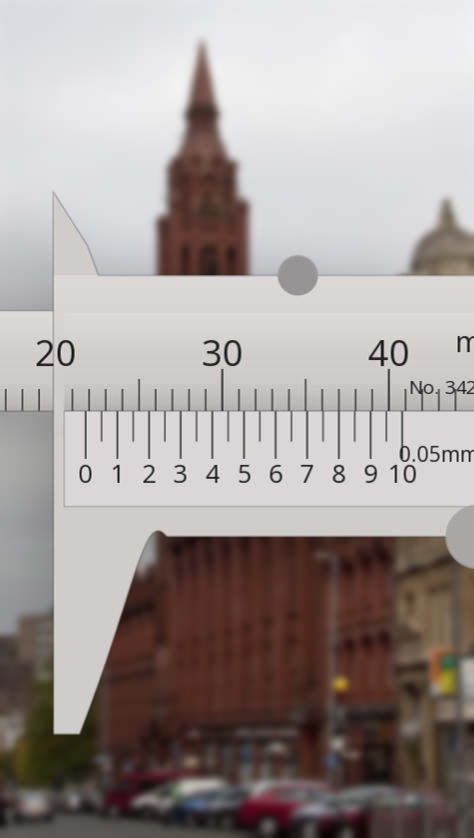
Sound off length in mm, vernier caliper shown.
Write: 21.8 mm
